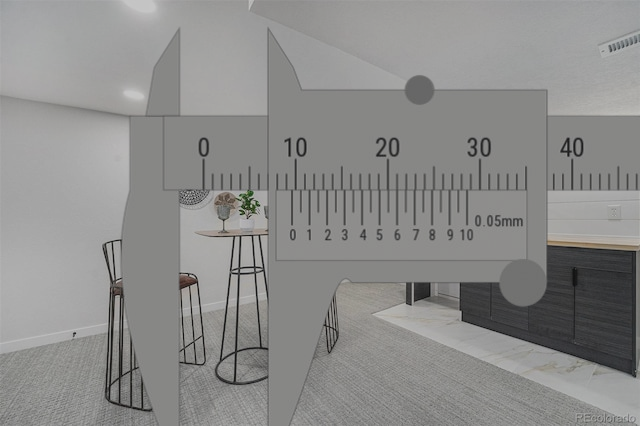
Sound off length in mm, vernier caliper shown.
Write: 9.6 mm
